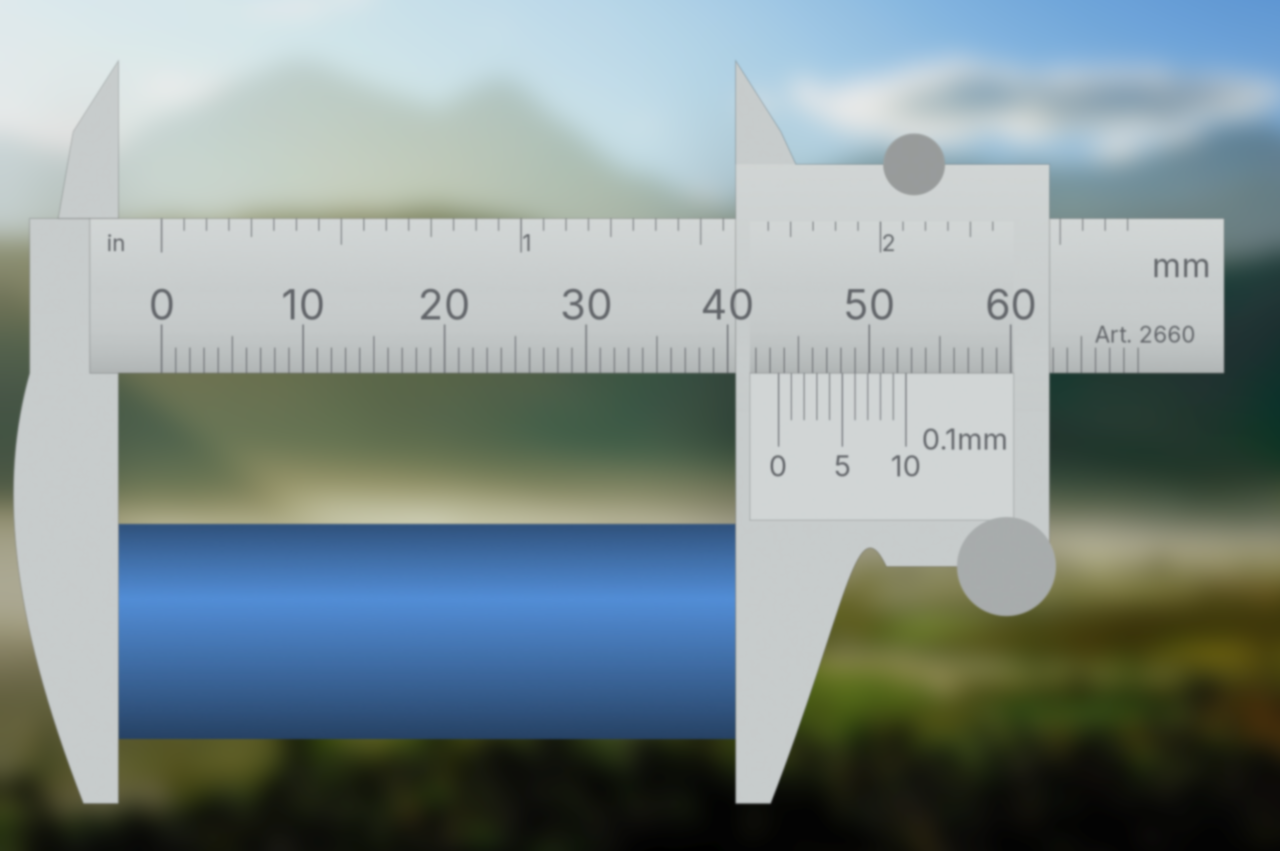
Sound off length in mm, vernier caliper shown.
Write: 43.6 mm
